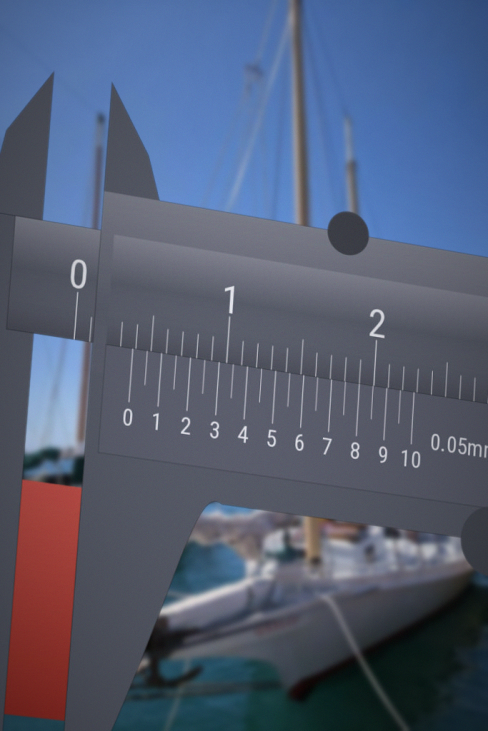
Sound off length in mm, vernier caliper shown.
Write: 3.8 mm
